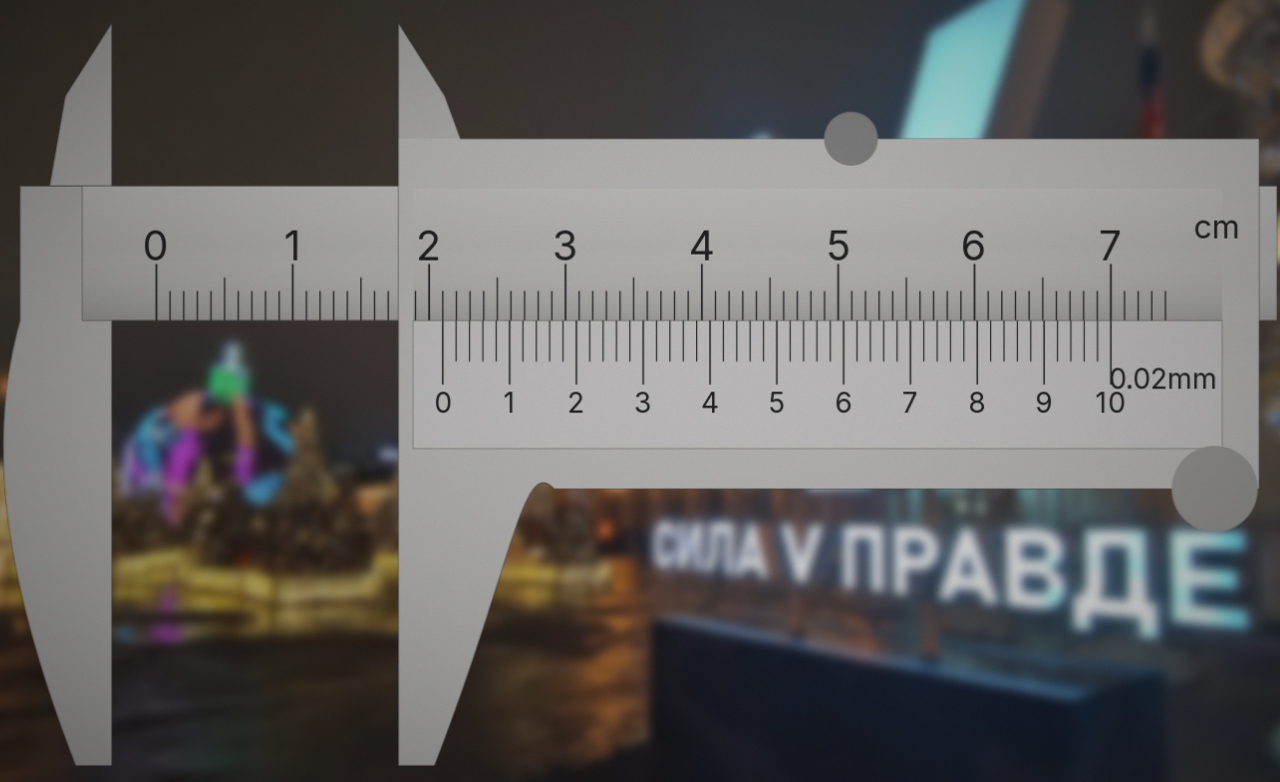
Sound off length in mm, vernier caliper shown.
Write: 21.0 mm
